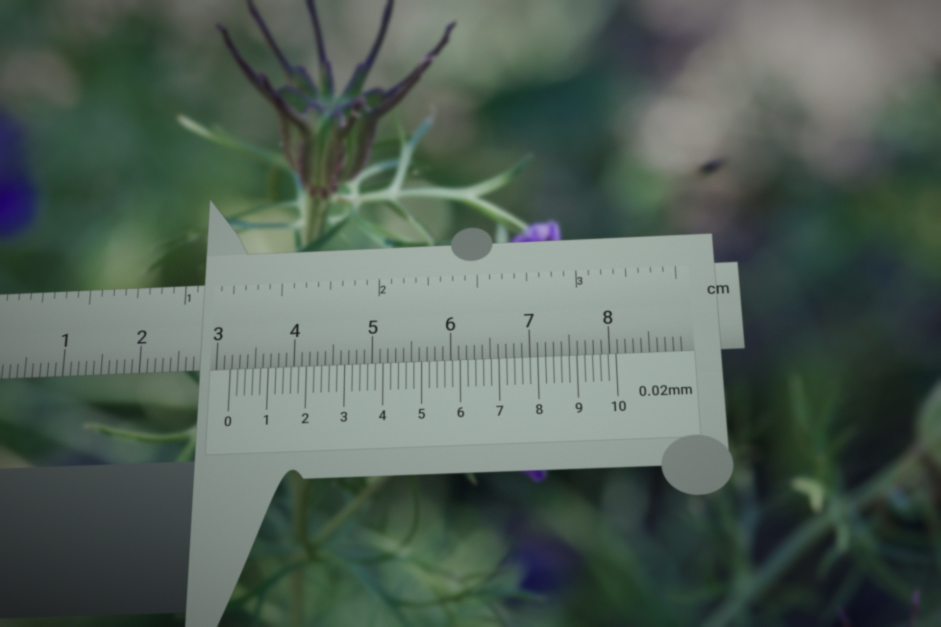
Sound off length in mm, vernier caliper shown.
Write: 31.8 mm
